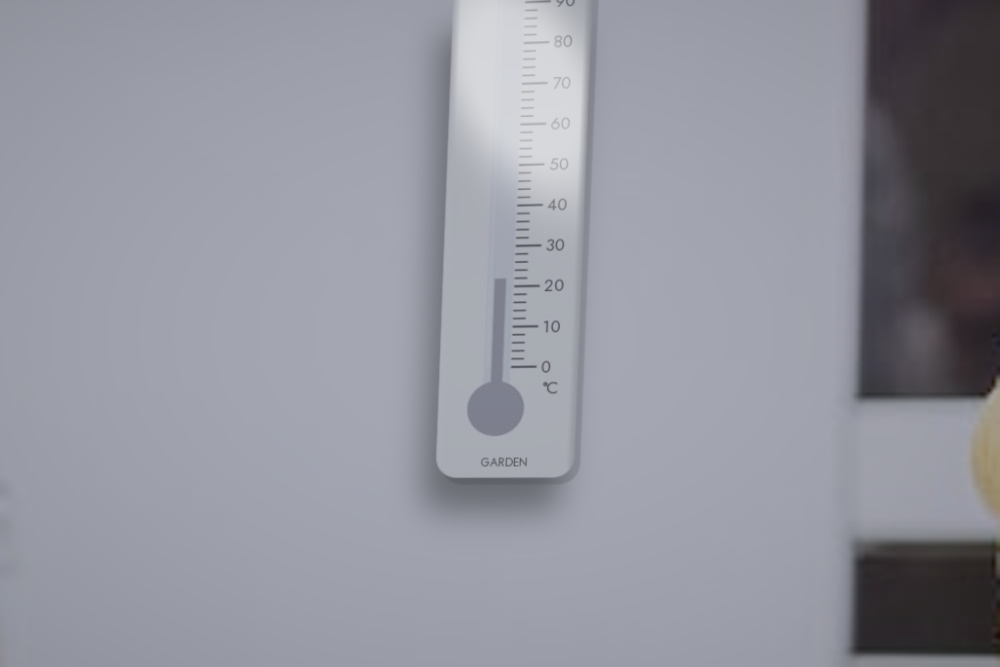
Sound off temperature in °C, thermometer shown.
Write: 22 °C
